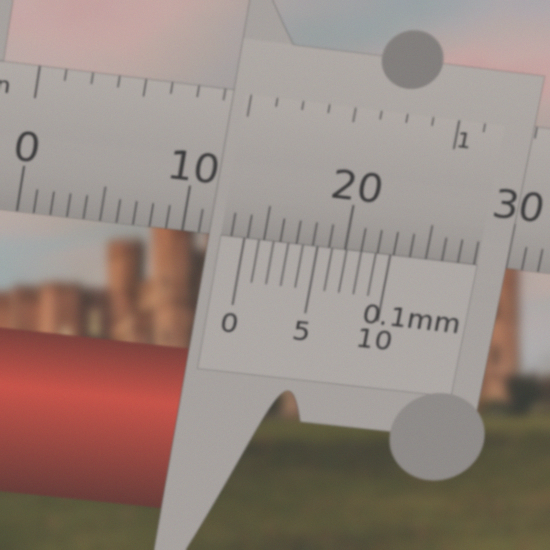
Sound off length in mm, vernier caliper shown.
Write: 13.8 mm
